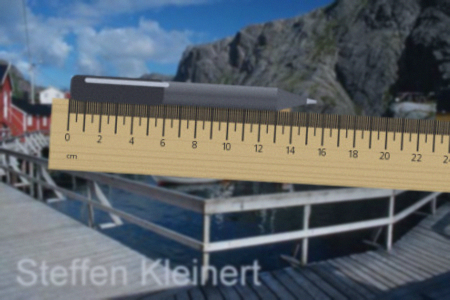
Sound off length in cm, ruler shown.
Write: 15.5 cm
